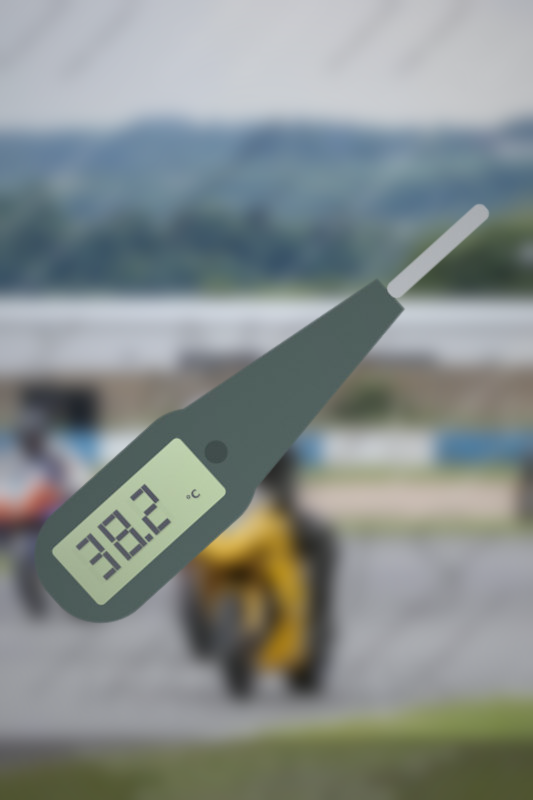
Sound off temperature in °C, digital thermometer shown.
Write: 38.2 °C
